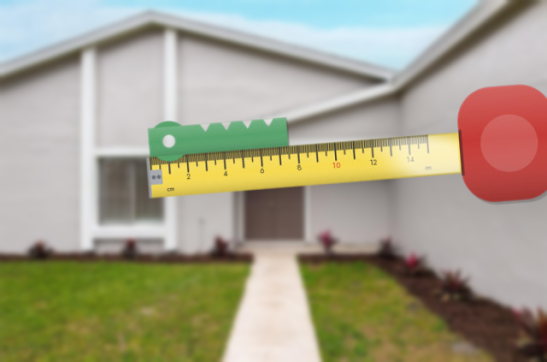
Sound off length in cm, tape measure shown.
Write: 7.5 cm
